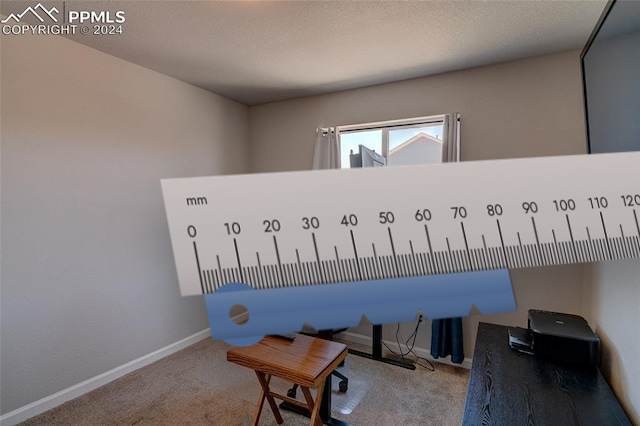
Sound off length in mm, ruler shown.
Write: 80 mm
